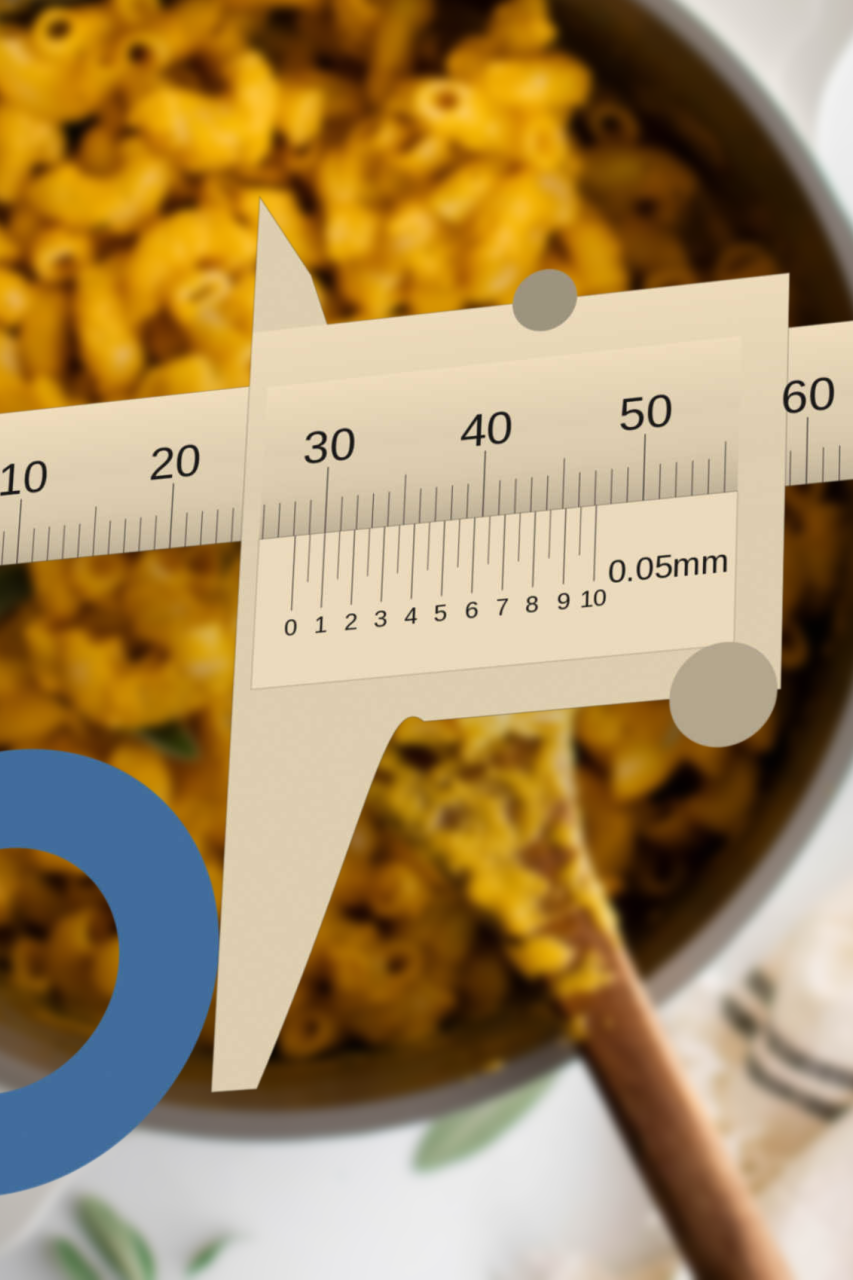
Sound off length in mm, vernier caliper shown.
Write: 28.1 mm
